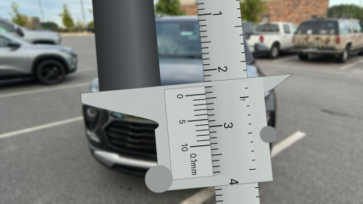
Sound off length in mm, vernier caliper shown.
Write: 24.2 mm
